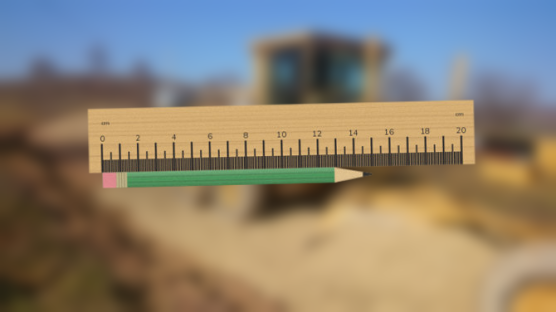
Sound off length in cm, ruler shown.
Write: 15 cm
